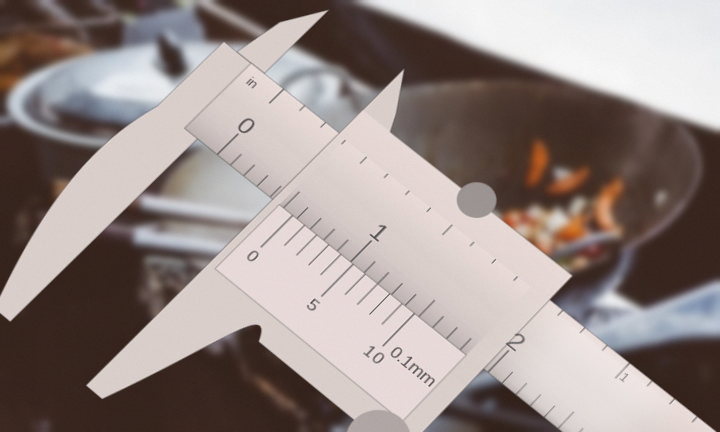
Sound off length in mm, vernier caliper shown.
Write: 5.7 mm
